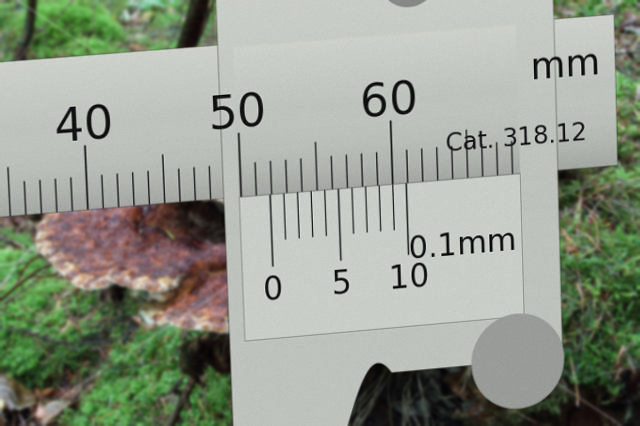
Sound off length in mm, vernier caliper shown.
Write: 51.9 mm
